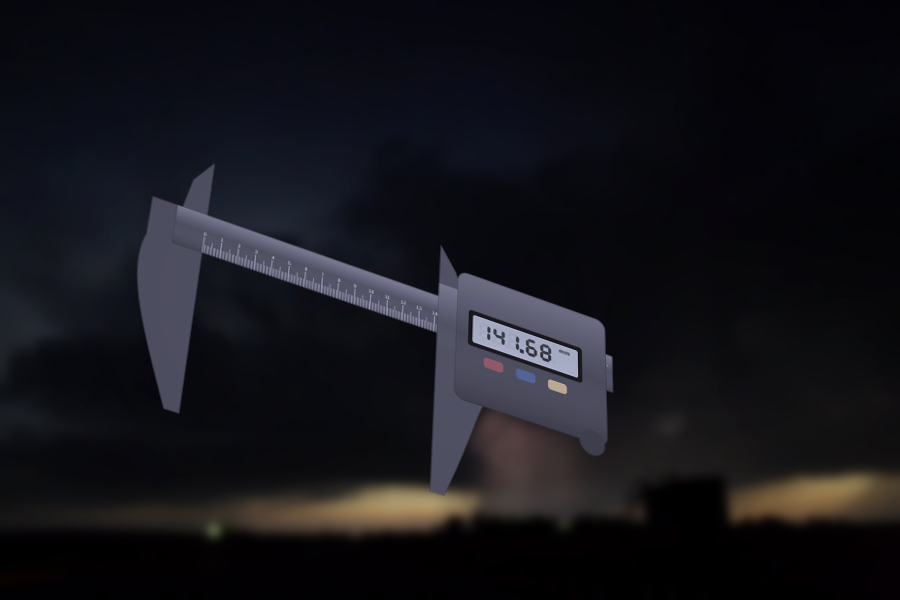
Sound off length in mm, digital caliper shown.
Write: 141.68 mm
